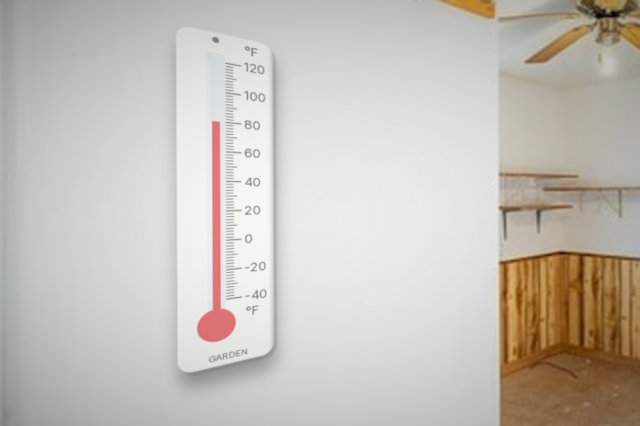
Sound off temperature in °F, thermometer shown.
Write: 80 °F
